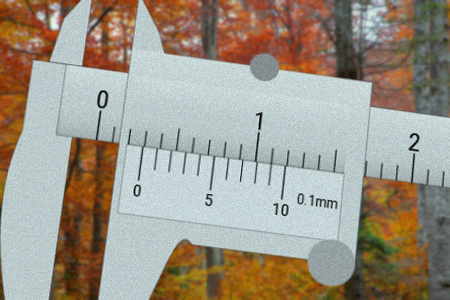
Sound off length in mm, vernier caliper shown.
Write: 2.9 mm
